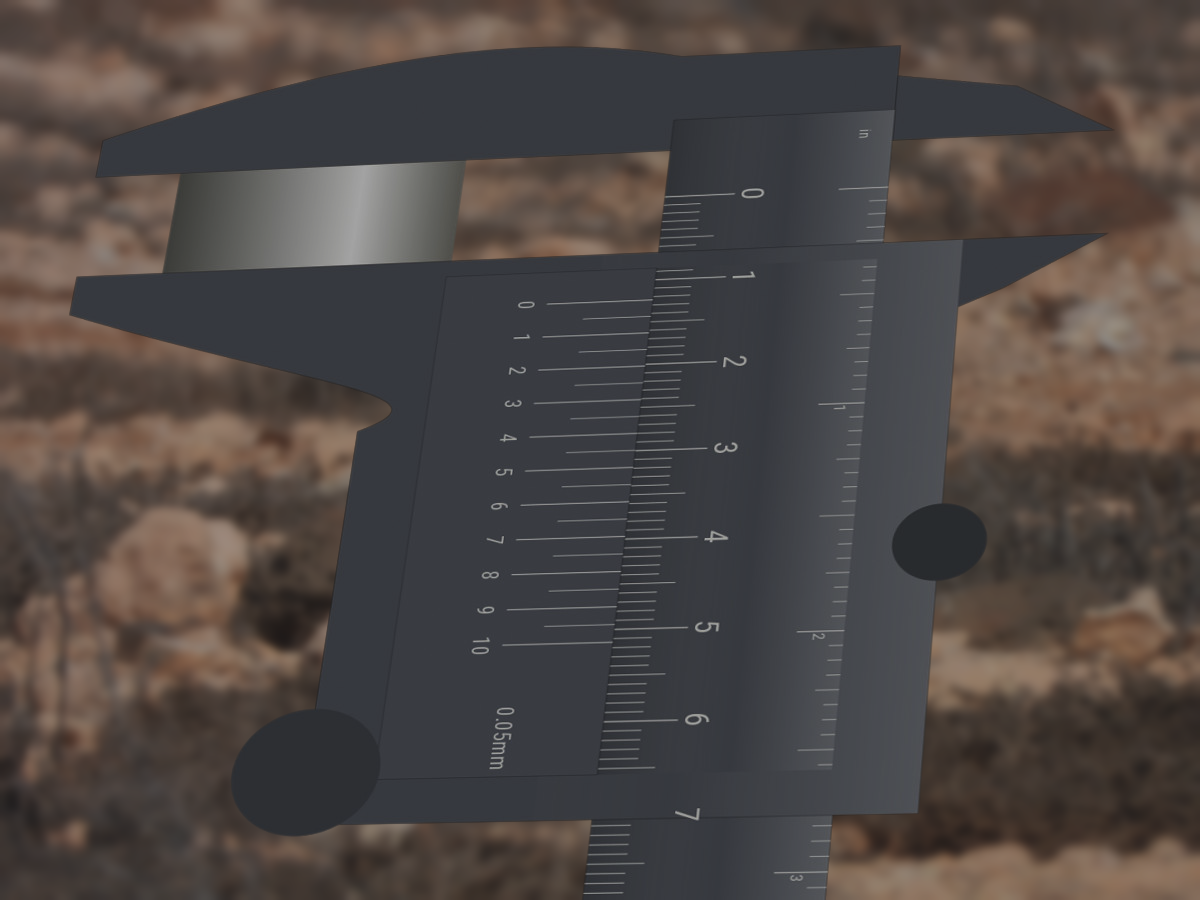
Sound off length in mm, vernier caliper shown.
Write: 12.4 mm
